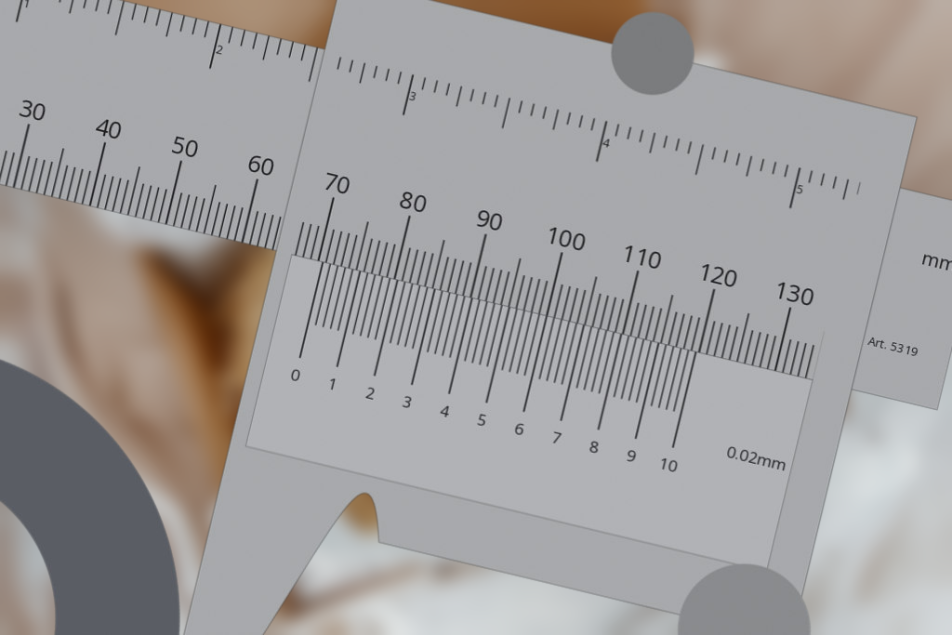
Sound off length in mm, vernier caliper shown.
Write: 70.6 mm
